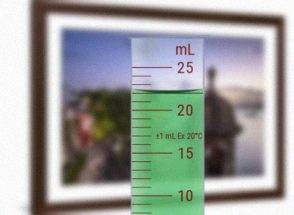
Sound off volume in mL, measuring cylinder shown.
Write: 22 mL
